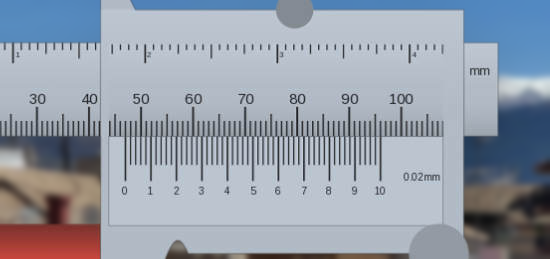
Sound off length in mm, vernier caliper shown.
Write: 47.0 mm
